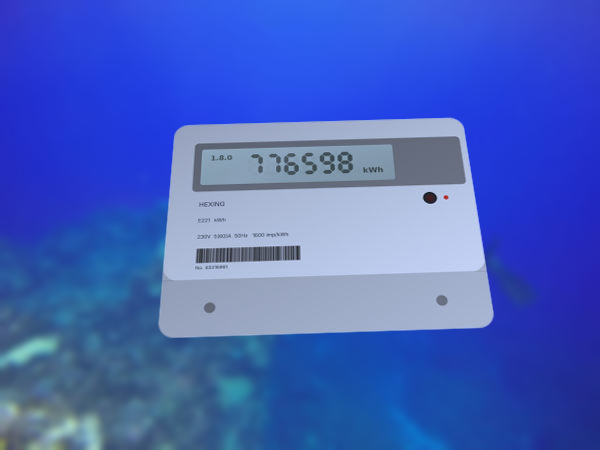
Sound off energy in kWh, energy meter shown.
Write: 776598 kWh
